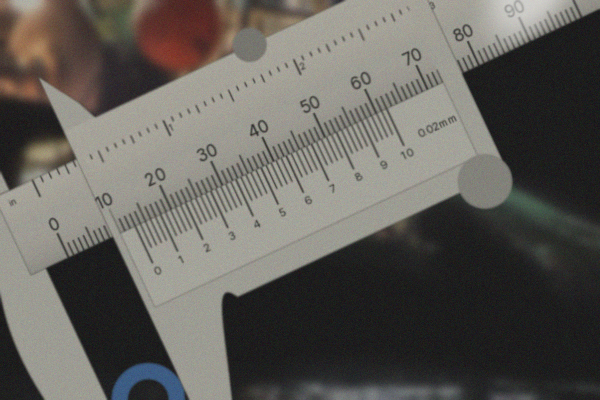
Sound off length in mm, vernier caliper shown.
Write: 13.0 mm
